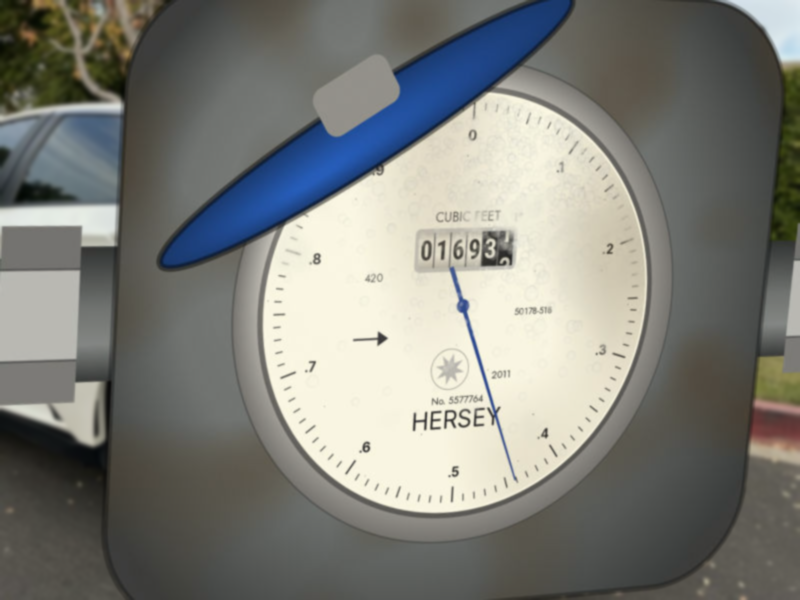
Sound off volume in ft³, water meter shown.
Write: 16931.44 ft³
